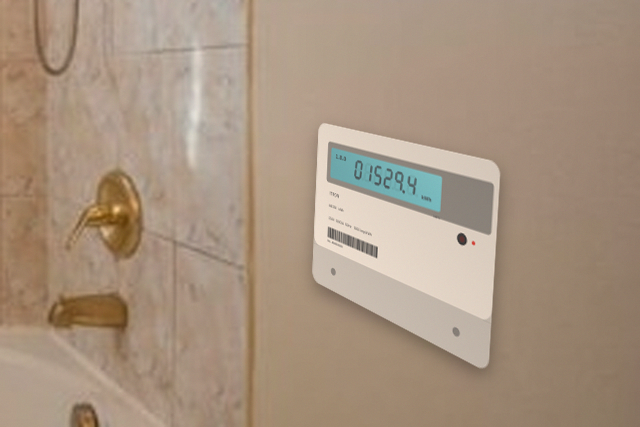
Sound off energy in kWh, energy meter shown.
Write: 1529.4 kWh
